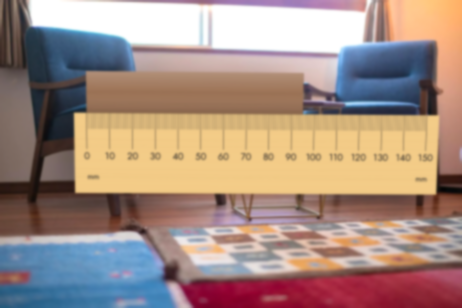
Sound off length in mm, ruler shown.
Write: 95 mm
